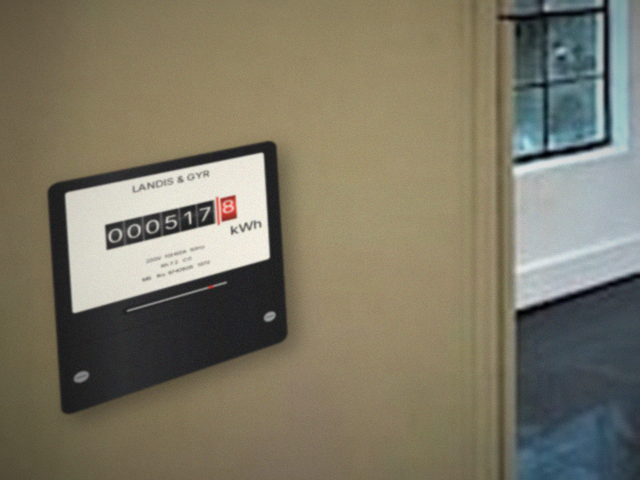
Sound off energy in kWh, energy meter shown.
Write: 517.8 kWh
